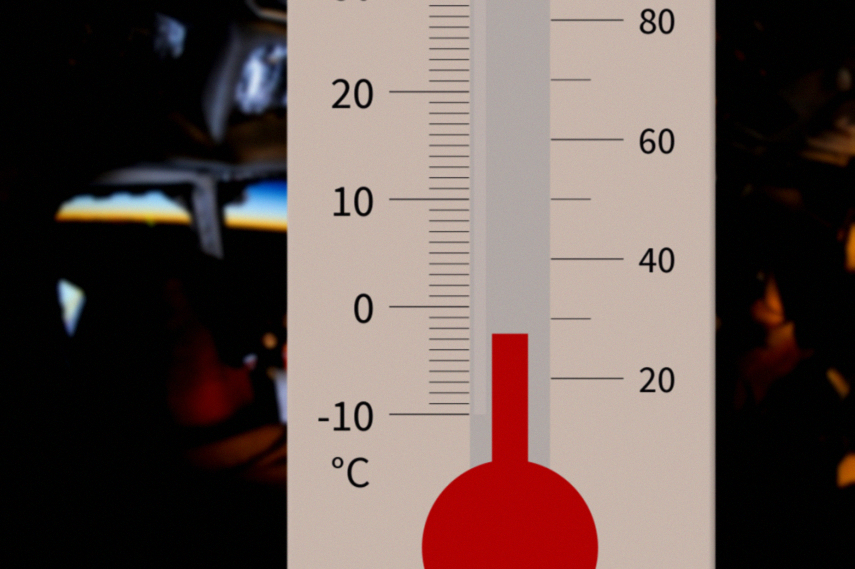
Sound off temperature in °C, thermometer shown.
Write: -2.5 °C
